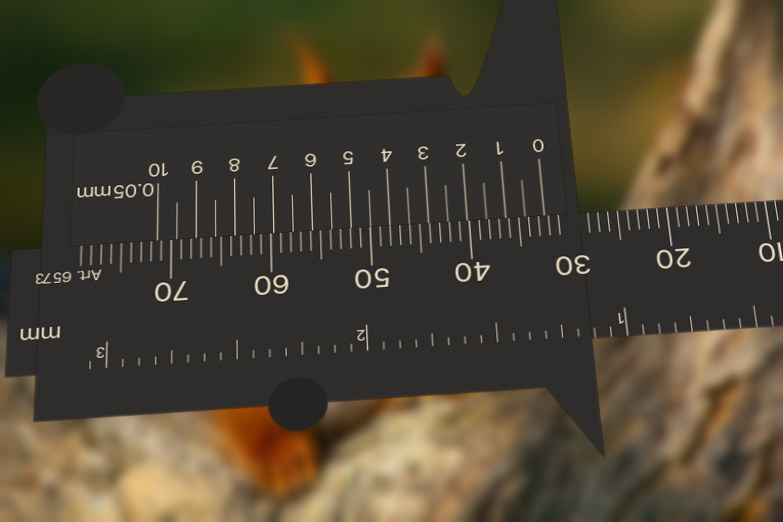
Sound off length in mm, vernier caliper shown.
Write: 32.4 mm
